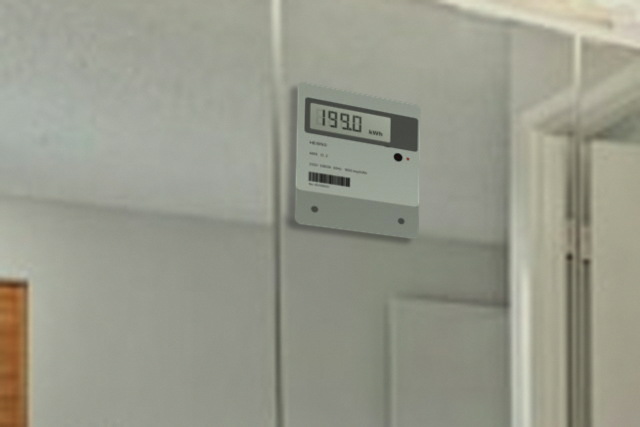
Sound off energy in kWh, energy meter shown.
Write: 199.0 kWh
